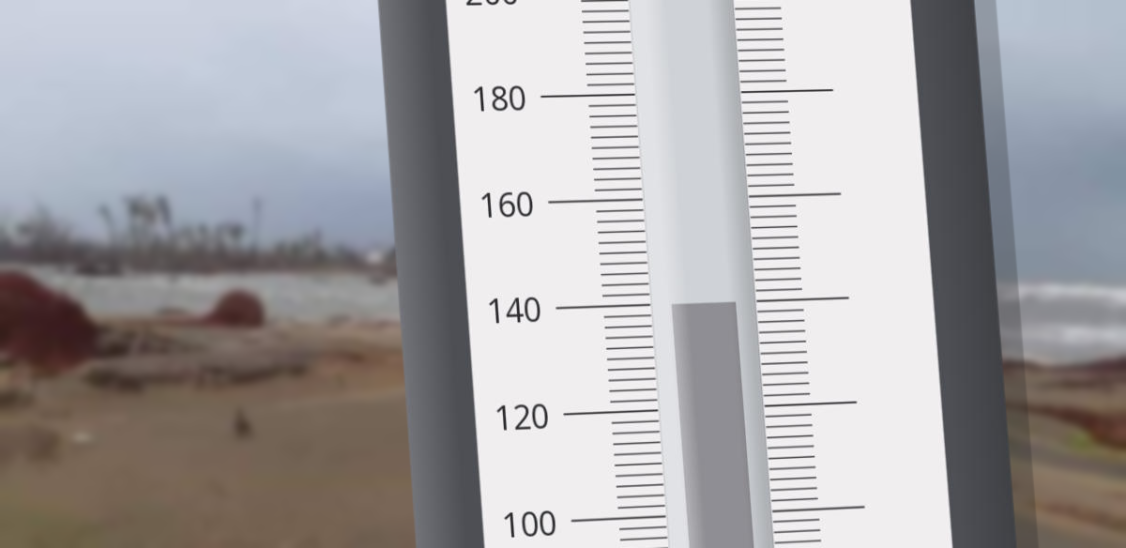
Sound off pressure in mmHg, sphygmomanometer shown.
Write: 140 mmHg
